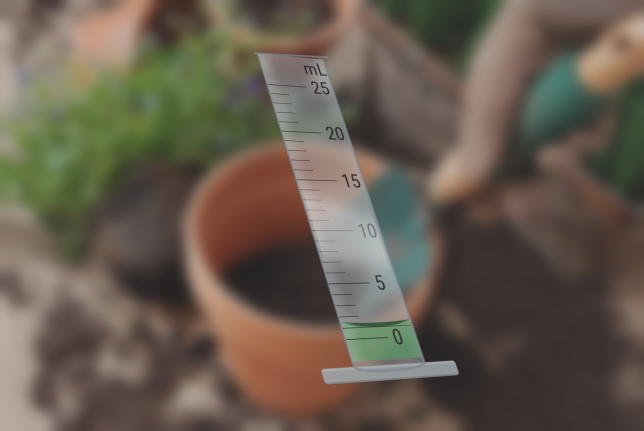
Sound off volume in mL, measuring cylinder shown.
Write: 1 mL
